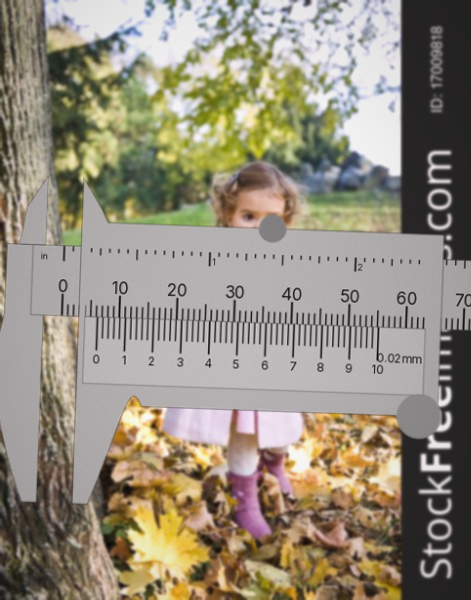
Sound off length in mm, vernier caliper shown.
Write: 6.2 mm
